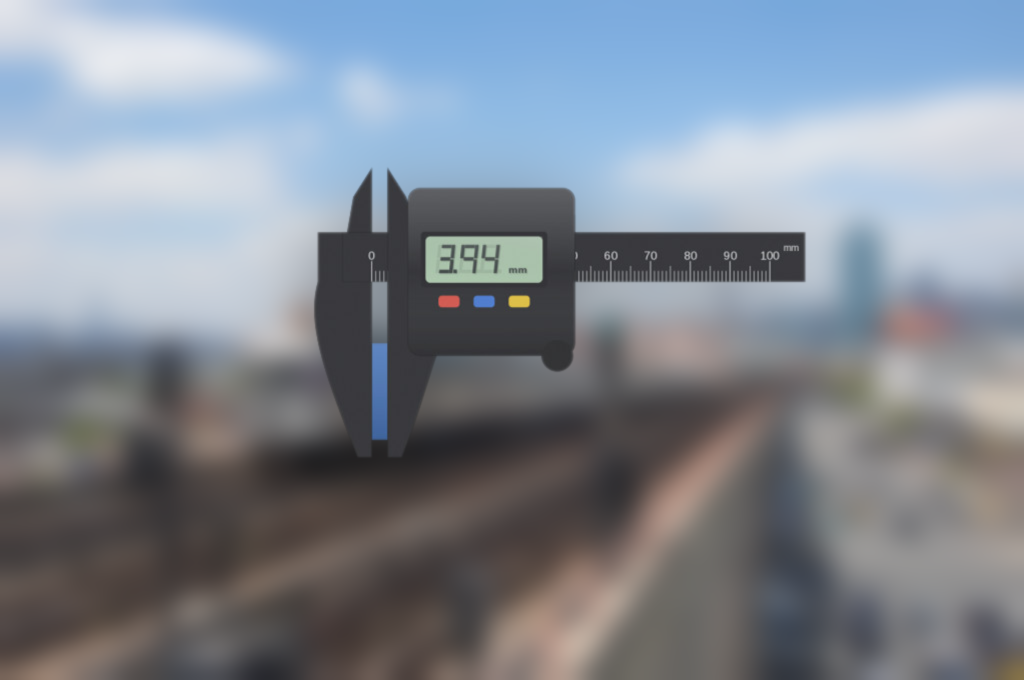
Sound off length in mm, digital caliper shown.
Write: 3.94 mm
